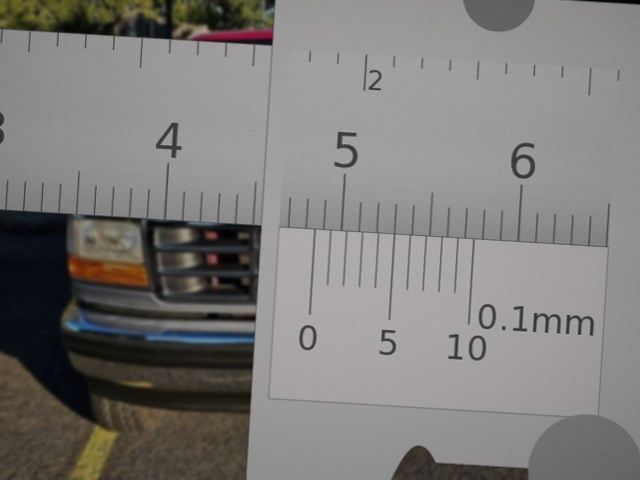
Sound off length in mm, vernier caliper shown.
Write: 48.5 mm
